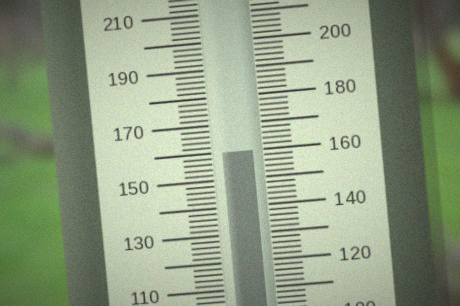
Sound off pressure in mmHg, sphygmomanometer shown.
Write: 160 mmHg
